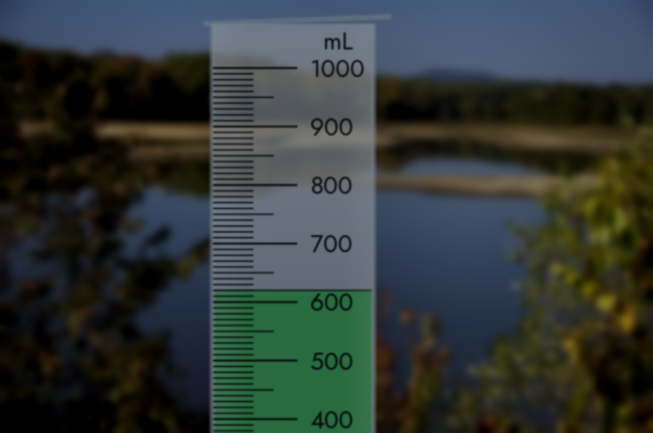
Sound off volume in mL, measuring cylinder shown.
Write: 620 mL
